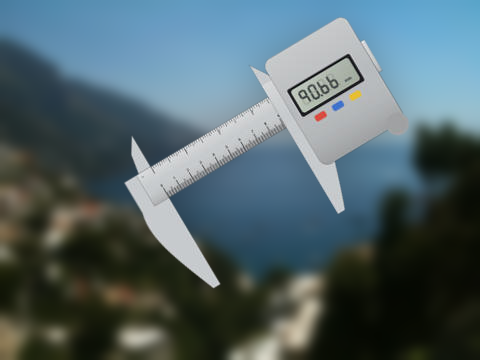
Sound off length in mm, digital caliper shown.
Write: 90.66 mm
